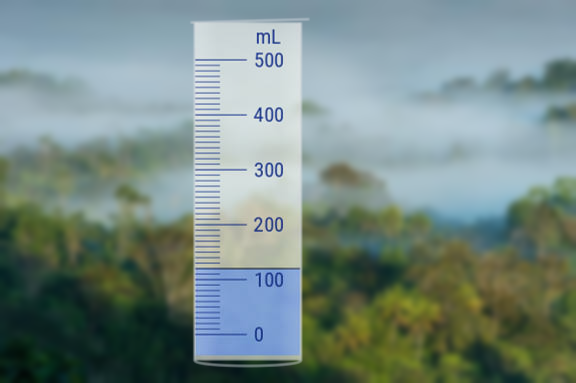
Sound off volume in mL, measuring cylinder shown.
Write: 120 mL
